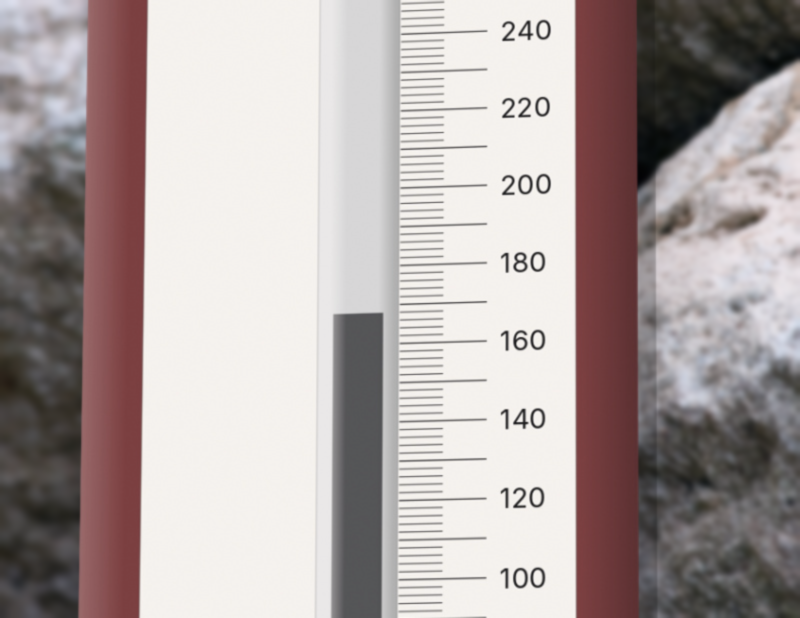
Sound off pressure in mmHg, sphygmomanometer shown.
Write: 168 mmHg
